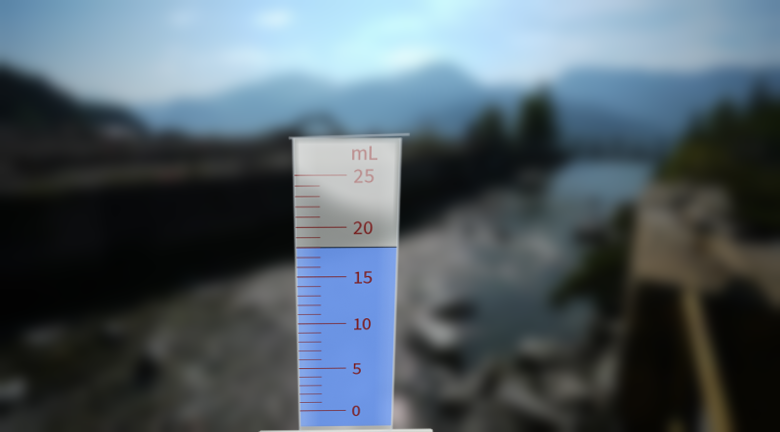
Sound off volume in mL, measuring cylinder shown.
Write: 18 mL
